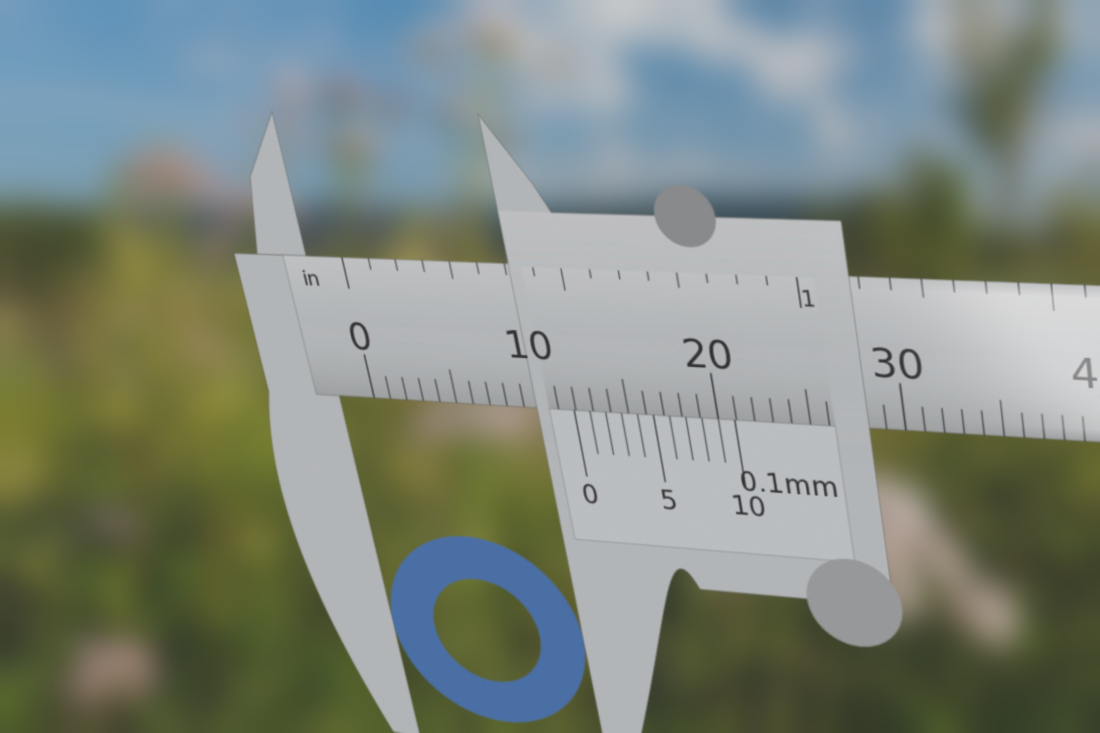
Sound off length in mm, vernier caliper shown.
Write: 11.9 mm
